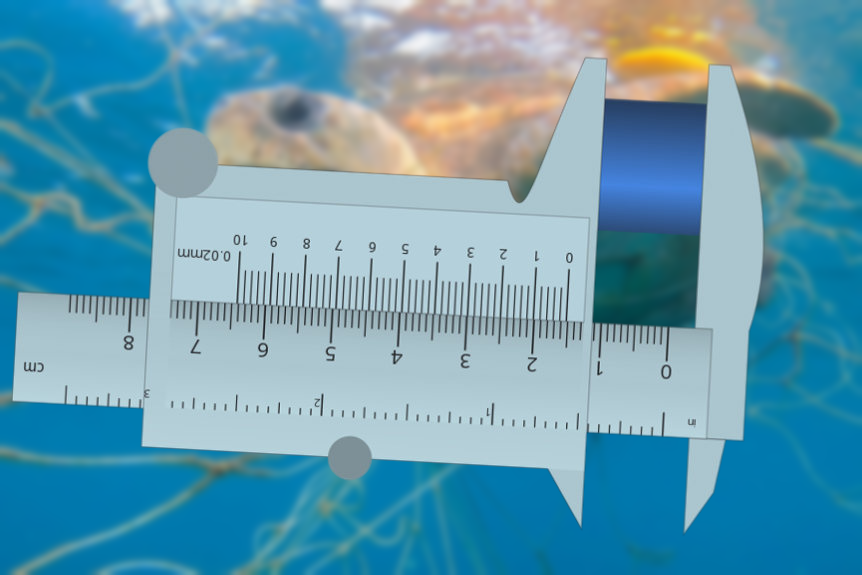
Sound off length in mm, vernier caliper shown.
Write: 15.2 mm
